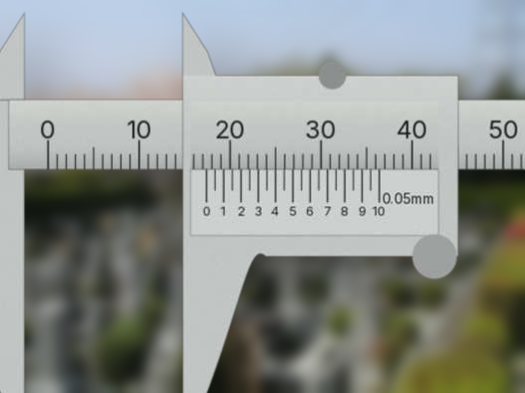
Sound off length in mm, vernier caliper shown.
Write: 17.4 mm
